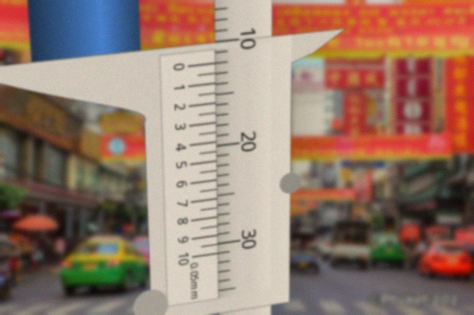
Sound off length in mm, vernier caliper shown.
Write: 12.0 mm
